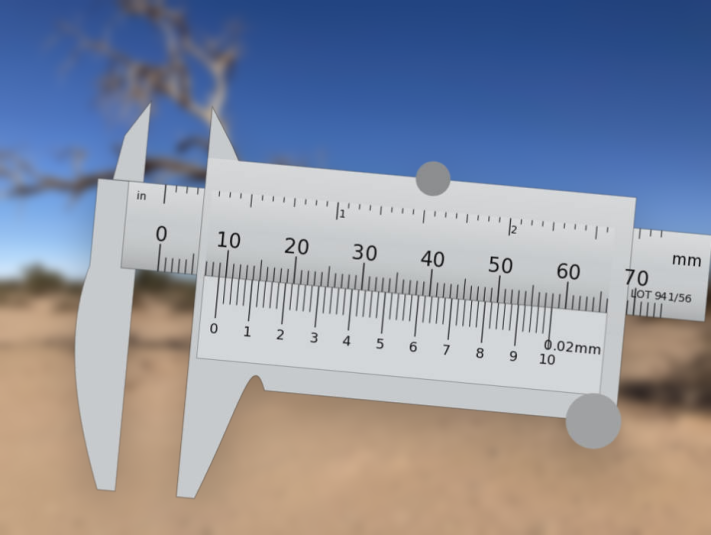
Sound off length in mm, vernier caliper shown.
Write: 9.0 mm
